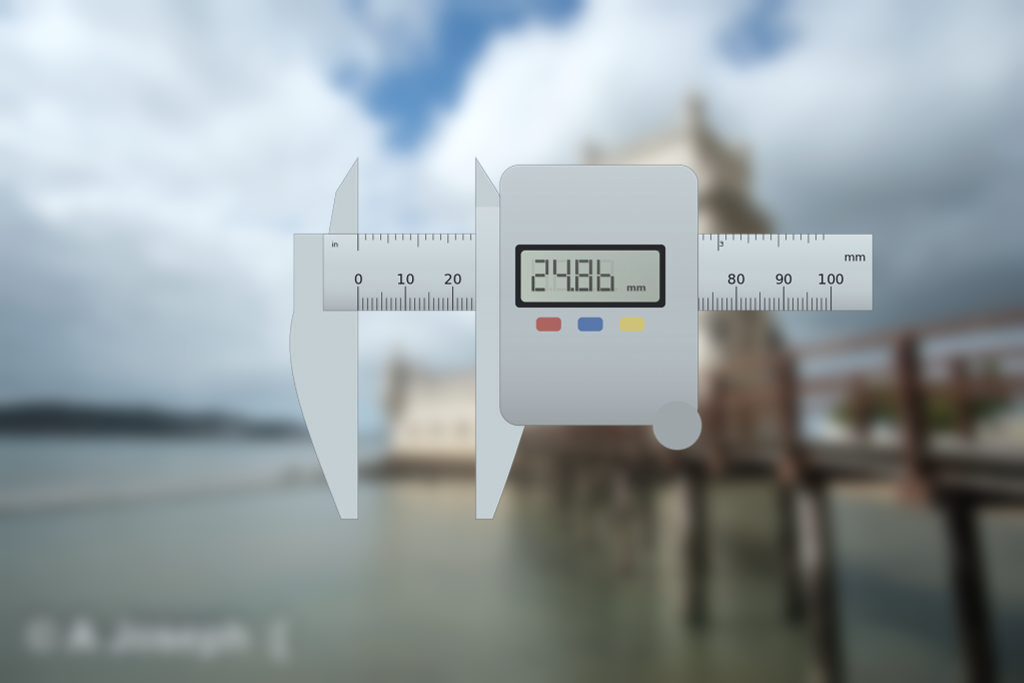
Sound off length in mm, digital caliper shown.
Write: 24.86 mm
